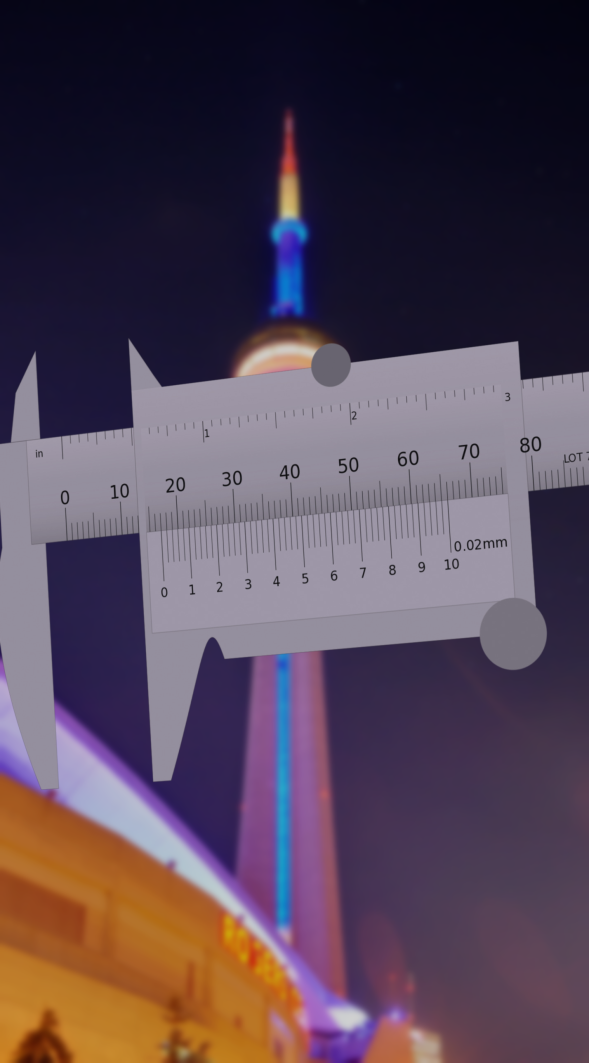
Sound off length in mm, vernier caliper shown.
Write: 17.0 mm
